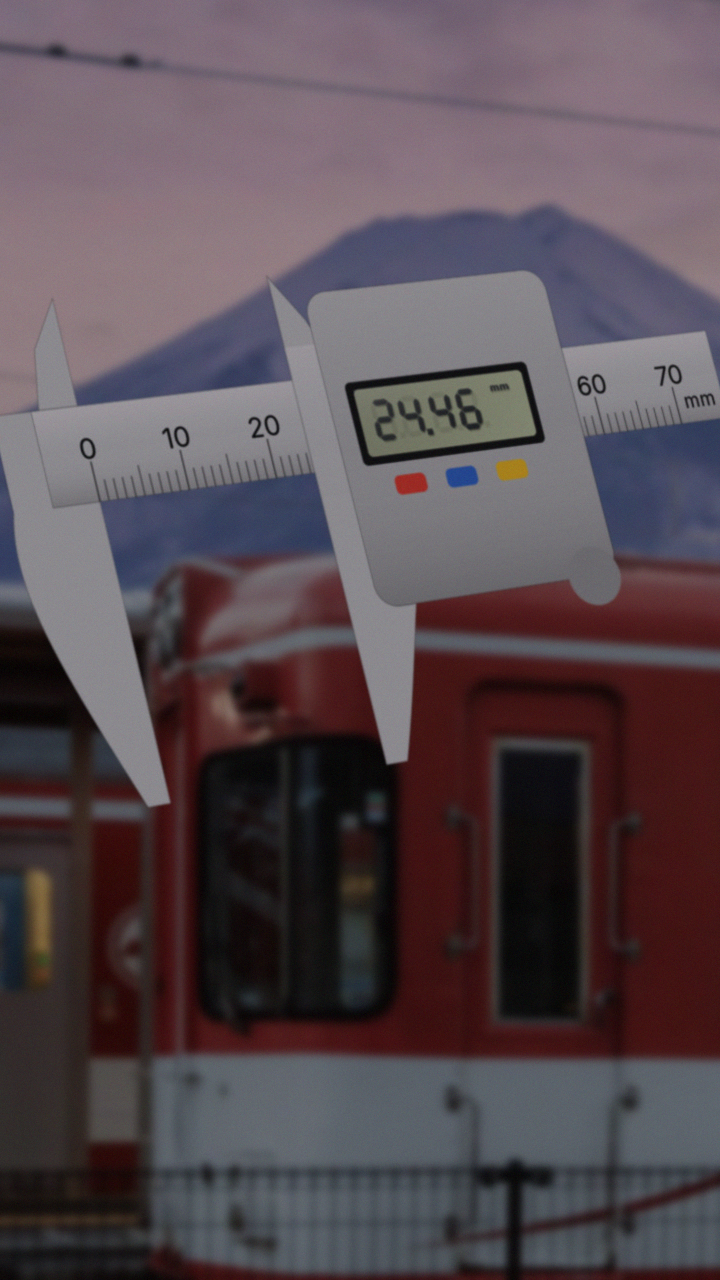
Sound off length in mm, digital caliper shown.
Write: 24.46 mm
